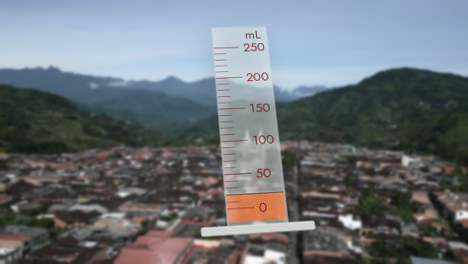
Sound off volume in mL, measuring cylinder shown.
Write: 20 mL
